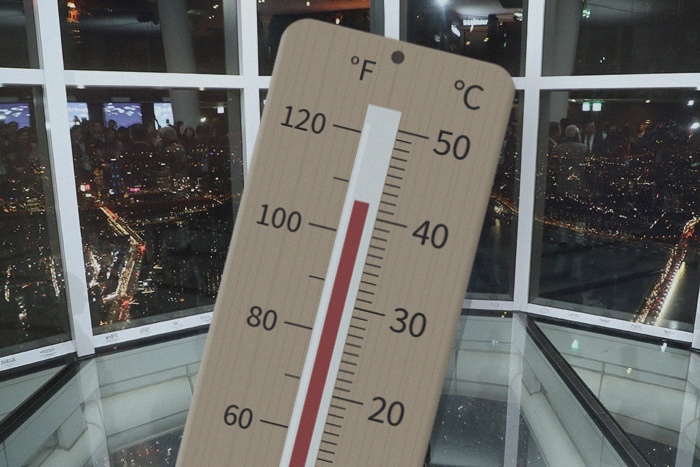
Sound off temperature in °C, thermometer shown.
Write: 41.5 °C
